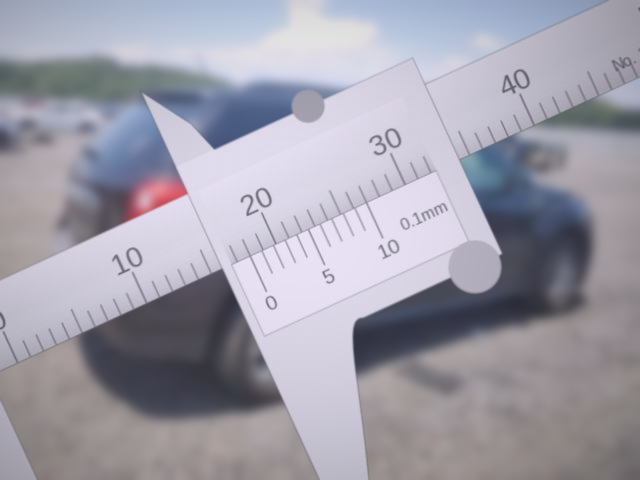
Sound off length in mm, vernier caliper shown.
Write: 18.0 mm
